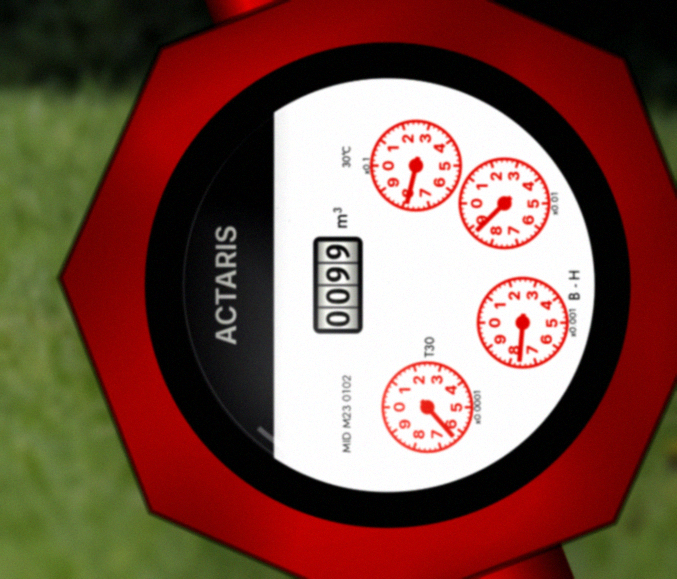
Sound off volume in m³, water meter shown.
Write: 99.7876 m³
